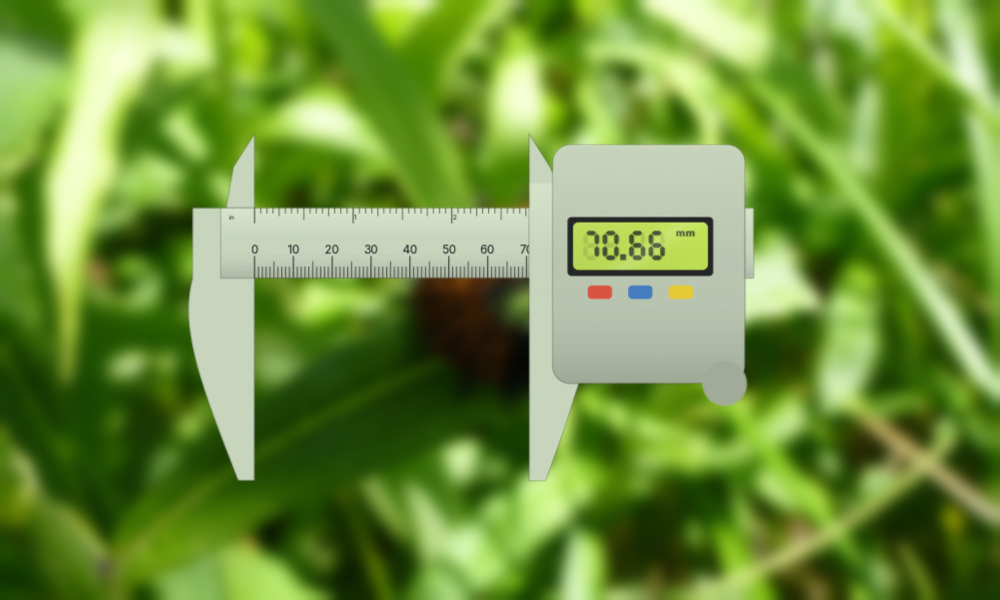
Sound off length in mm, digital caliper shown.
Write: 70.66 mm
